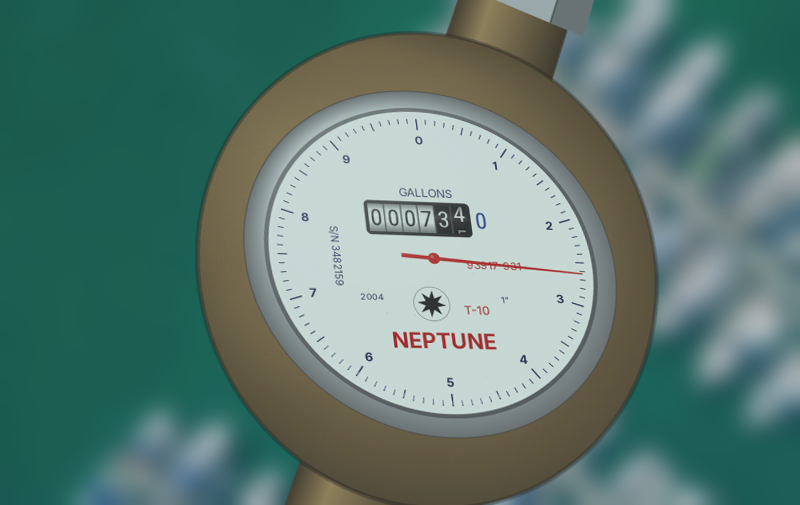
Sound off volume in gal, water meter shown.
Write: 7342.6 gal
